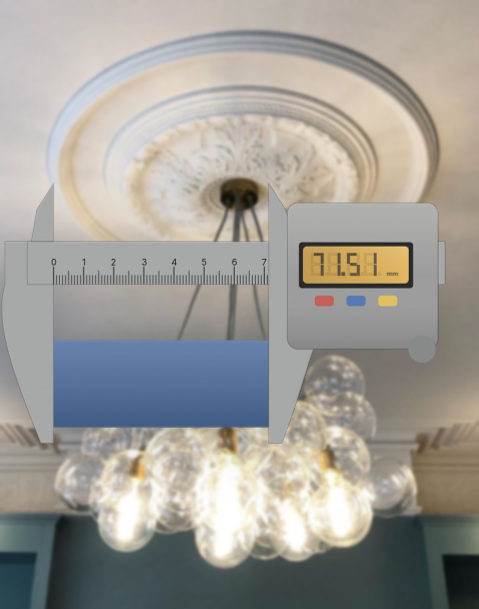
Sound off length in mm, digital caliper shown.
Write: 71.51 mm
